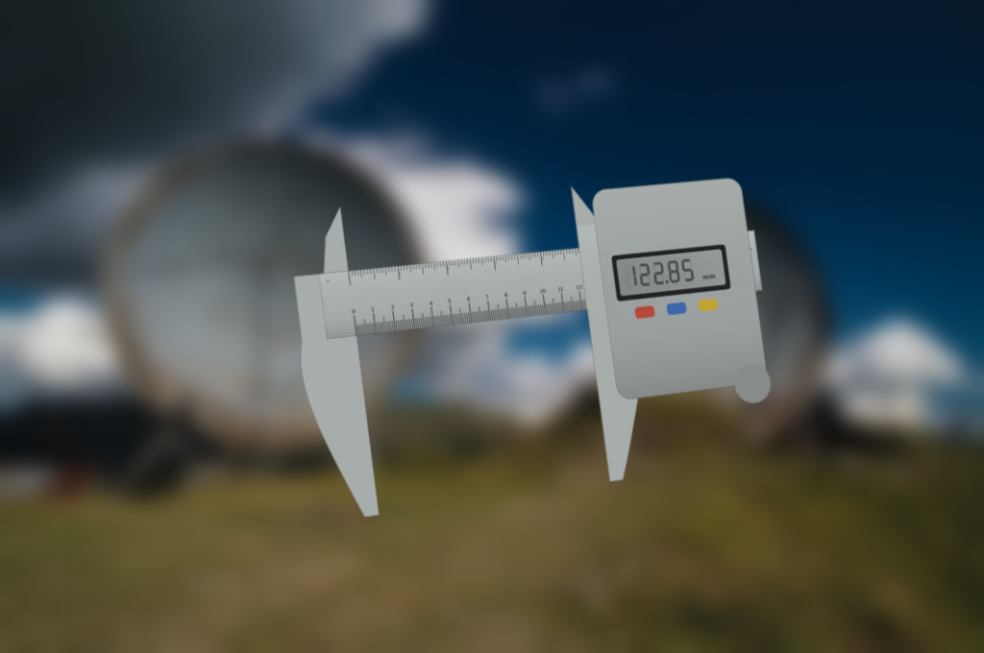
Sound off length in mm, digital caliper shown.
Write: 122.85 mm
